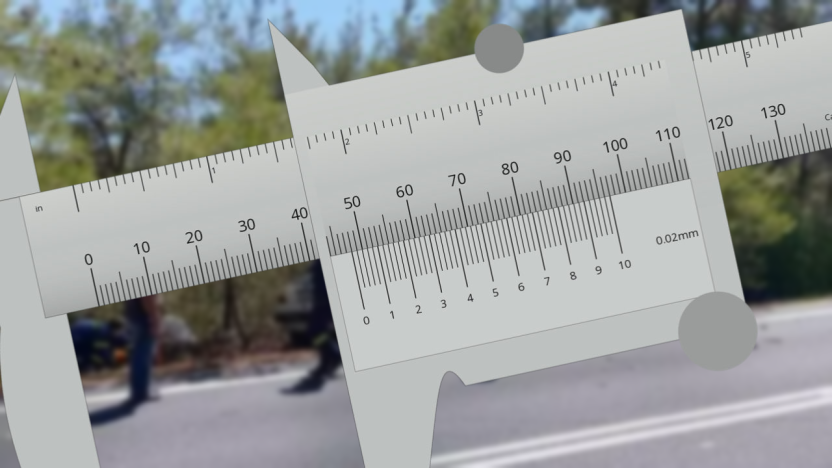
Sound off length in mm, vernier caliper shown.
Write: 48.0 mm
